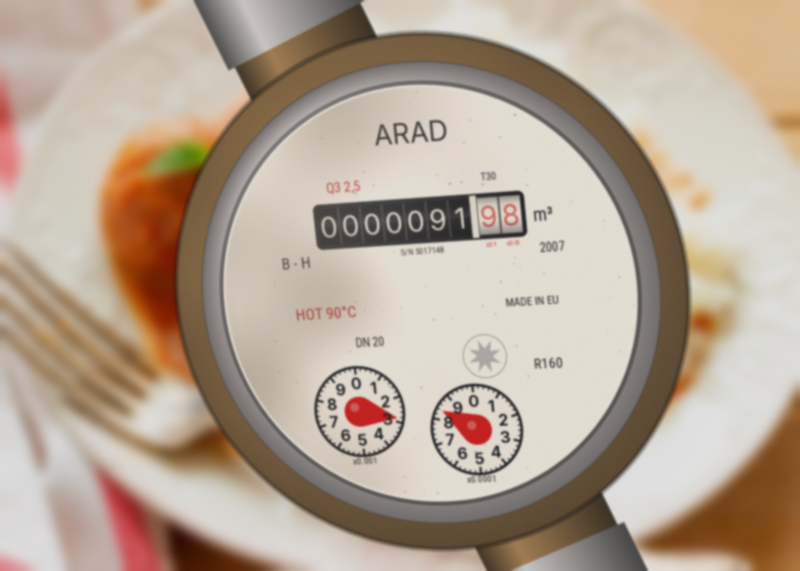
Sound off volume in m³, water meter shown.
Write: 91.9828 m³
